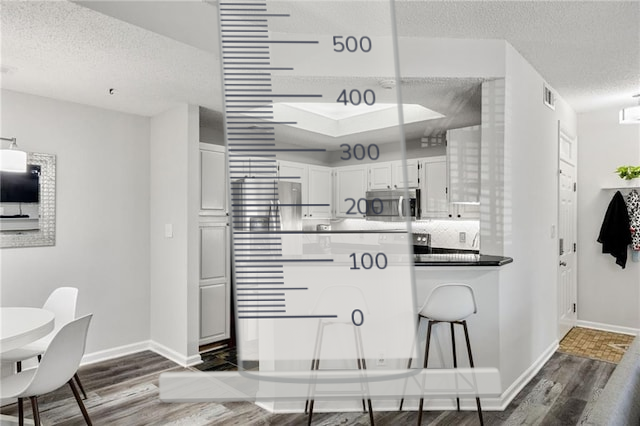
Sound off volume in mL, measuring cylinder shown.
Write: 150 mL
